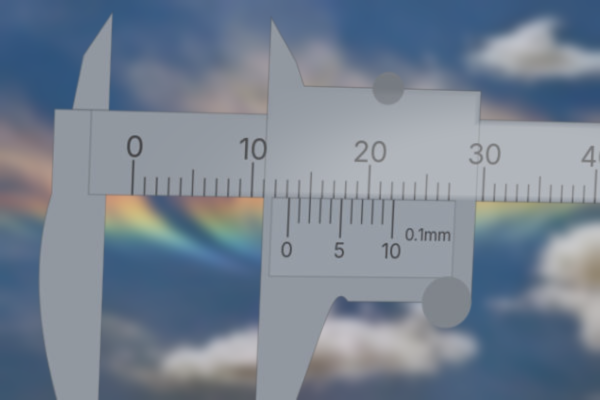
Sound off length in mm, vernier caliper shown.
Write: 13.2 mm
